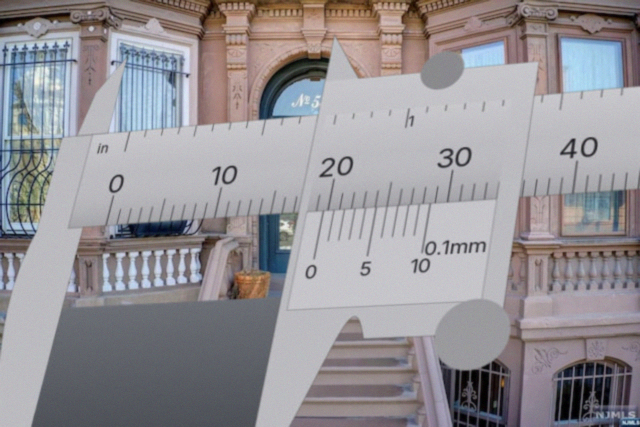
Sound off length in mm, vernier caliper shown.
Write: 19.6 mm
